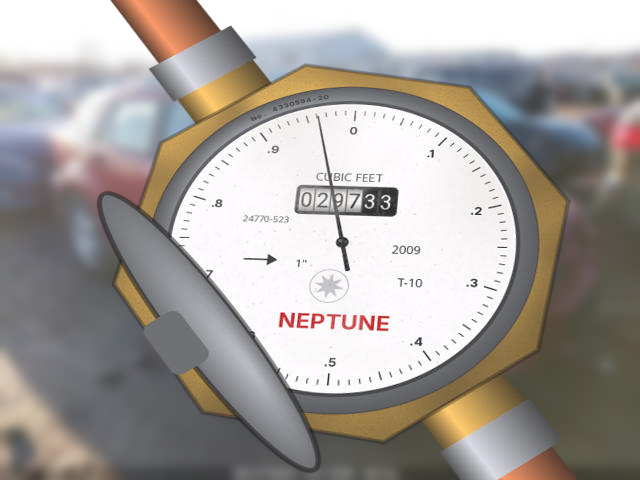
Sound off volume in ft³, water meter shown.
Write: 29732.96 ft³
